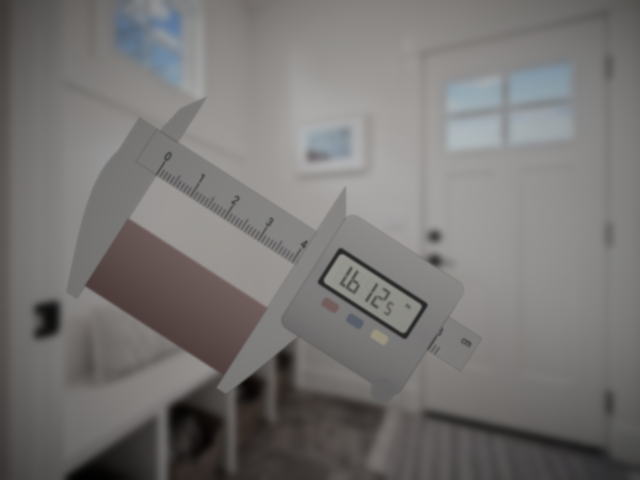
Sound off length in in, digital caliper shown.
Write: 1.6125 in
